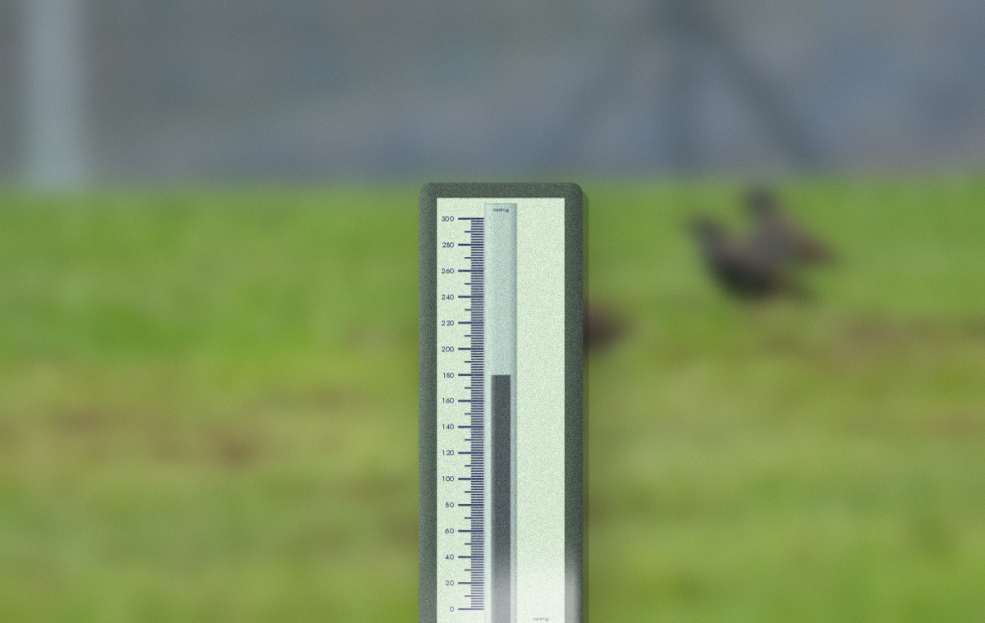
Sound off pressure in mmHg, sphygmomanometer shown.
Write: 180 mmHg
